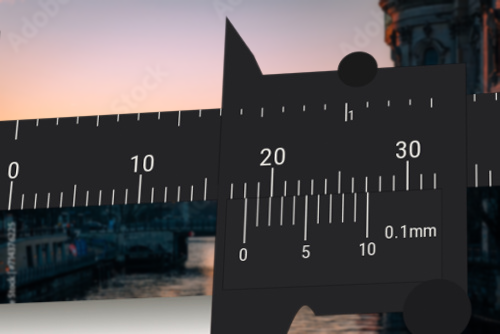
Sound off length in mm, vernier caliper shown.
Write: 18.1 mm
